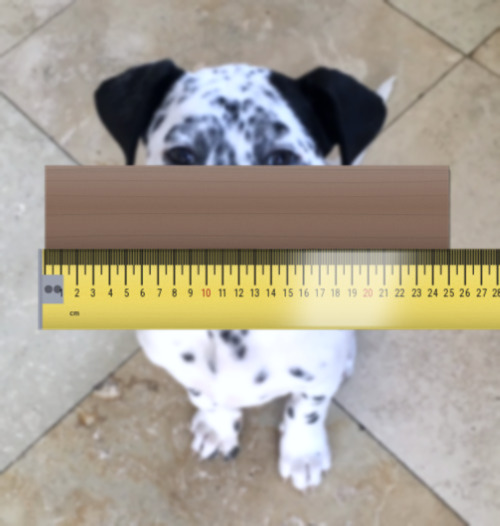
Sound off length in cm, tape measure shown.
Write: 25 cm
